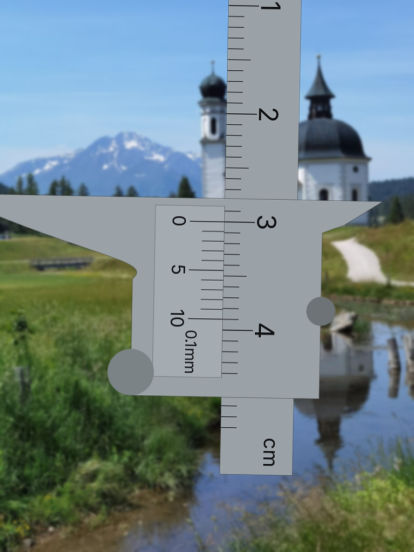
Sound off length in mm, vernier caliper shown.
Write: 30.0 mm
